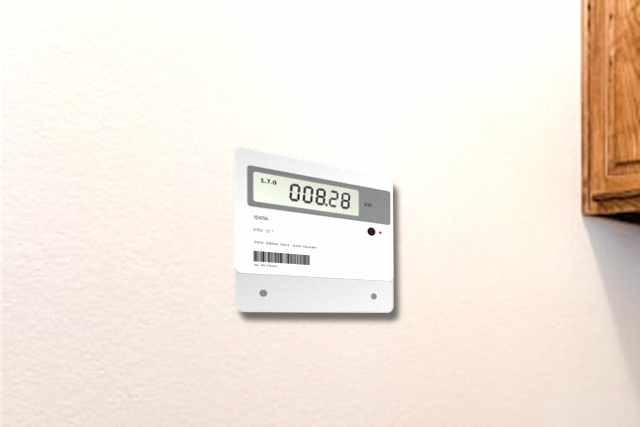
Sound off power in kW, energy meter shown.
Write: 8.28 kW
